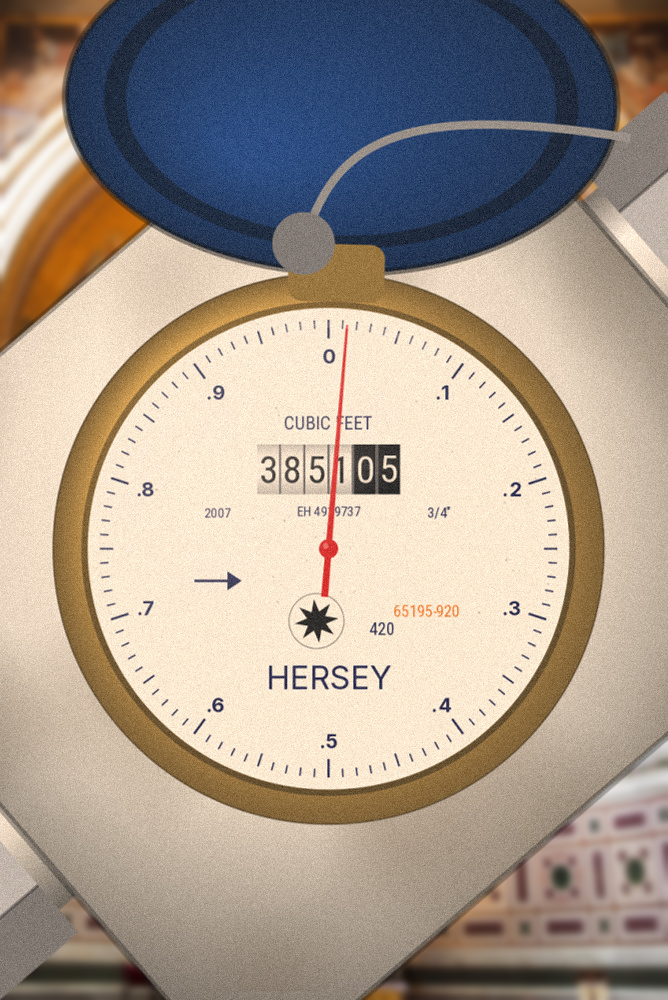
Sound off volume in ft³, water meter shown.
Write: 385105.01 ft³
